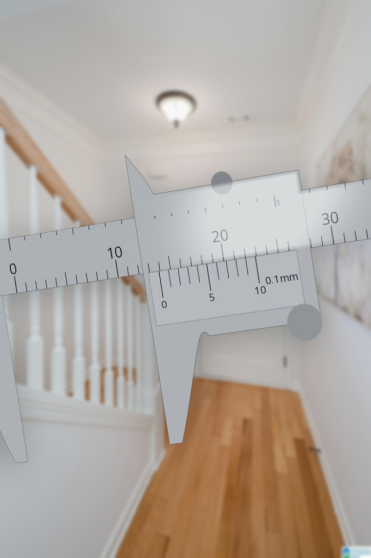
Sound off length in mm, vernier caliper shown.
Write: 13.9 mm
